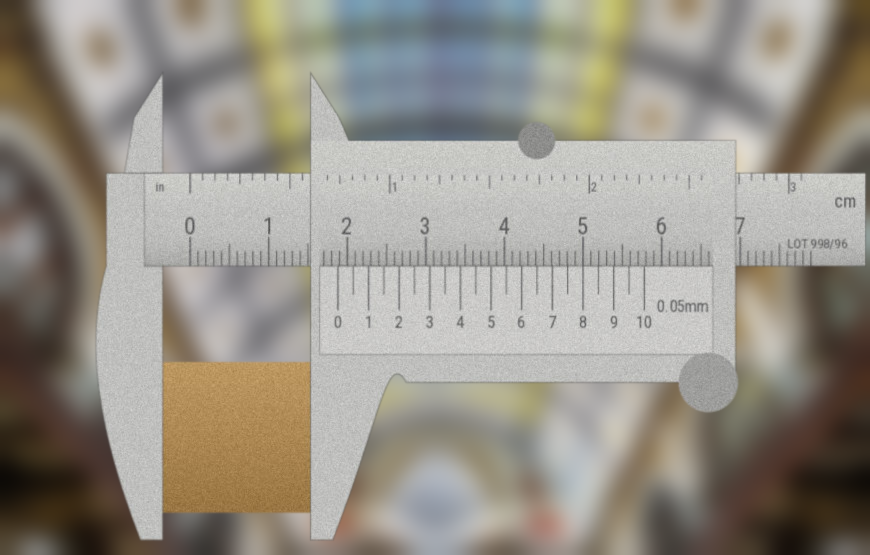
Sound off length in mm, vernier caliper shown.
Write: 18.8 mm
